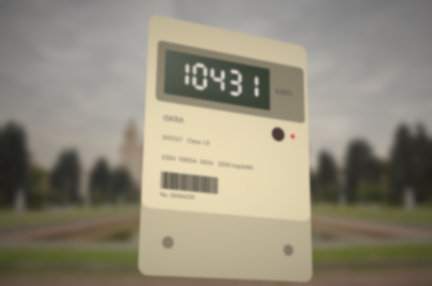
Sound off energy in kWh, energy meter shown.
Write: 10431 kWh
